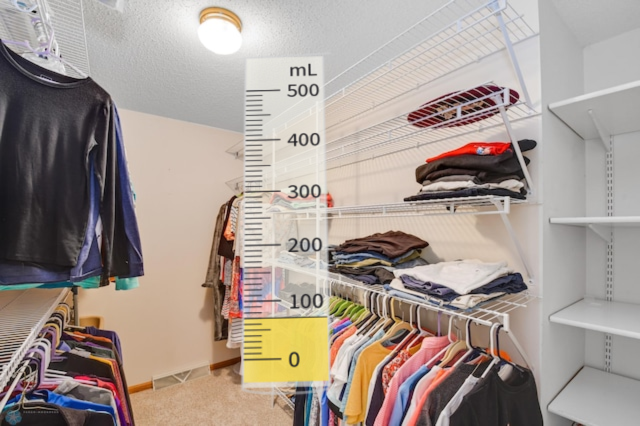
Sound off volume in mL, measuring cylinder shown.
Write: 70 mL
